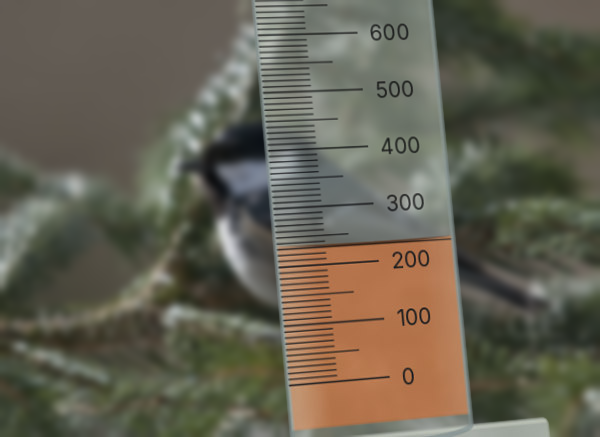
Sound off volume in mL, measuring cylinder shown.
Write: 230 mL
